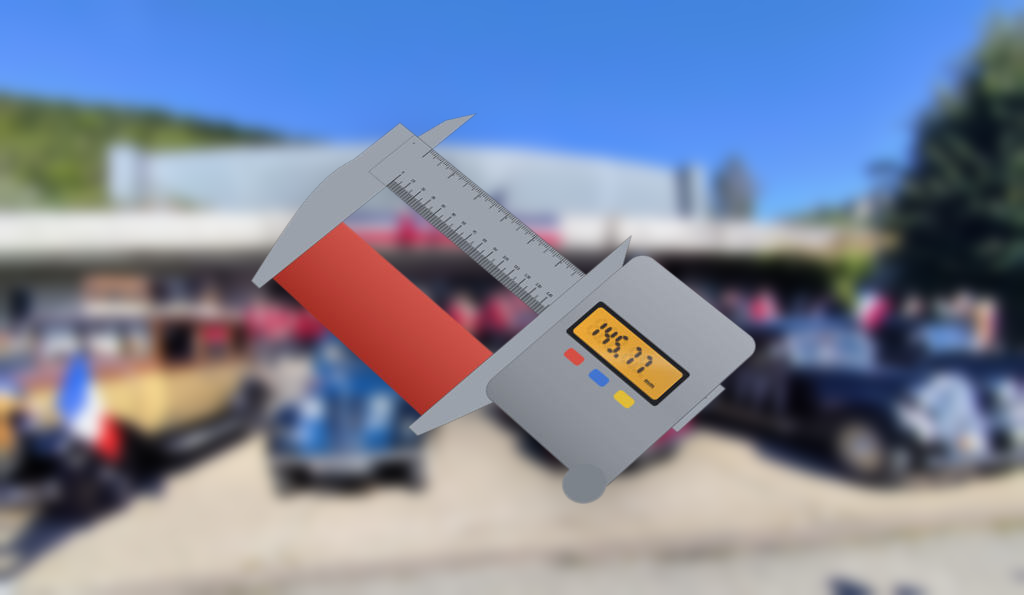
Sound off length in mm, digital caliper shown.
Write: 145.77 mm
